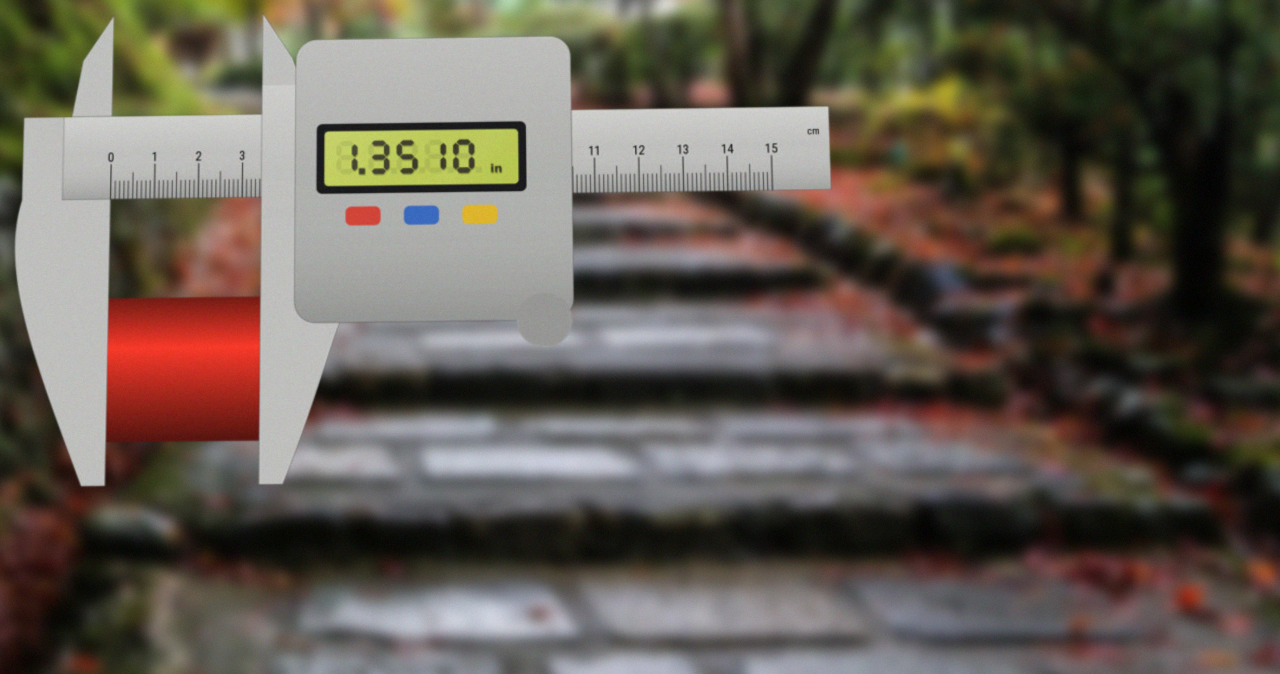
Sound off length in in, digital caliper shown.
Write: 1.3510 in
